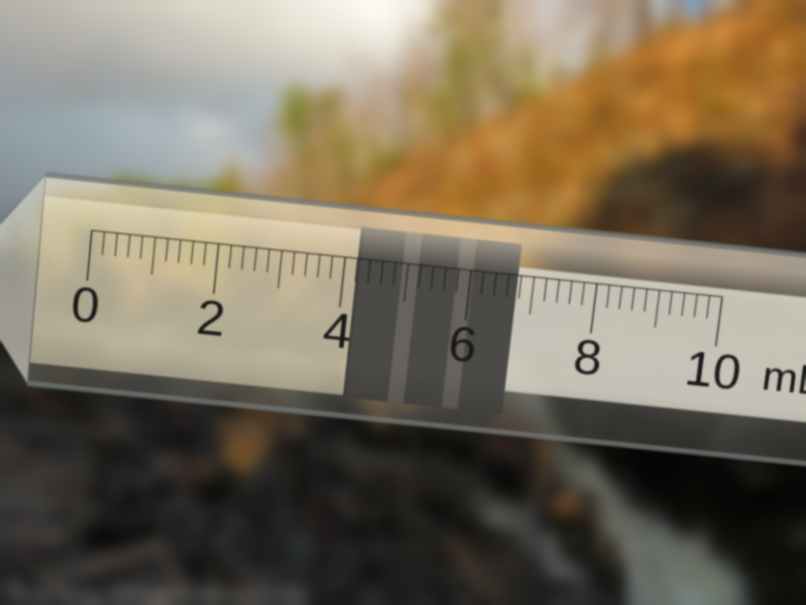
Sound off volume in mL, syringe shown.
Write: 4.2 mL
